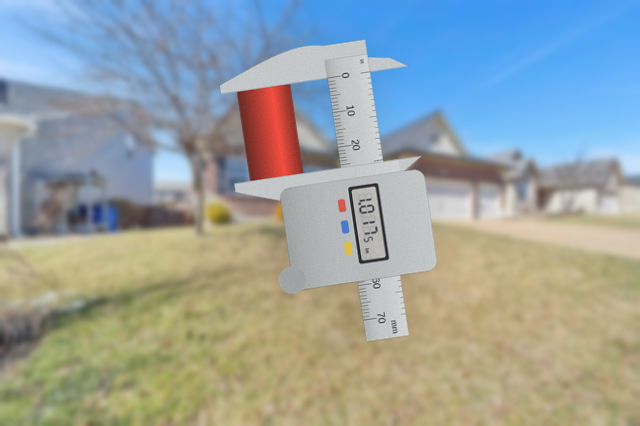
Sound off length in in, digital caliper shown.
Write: 1.0175 in
